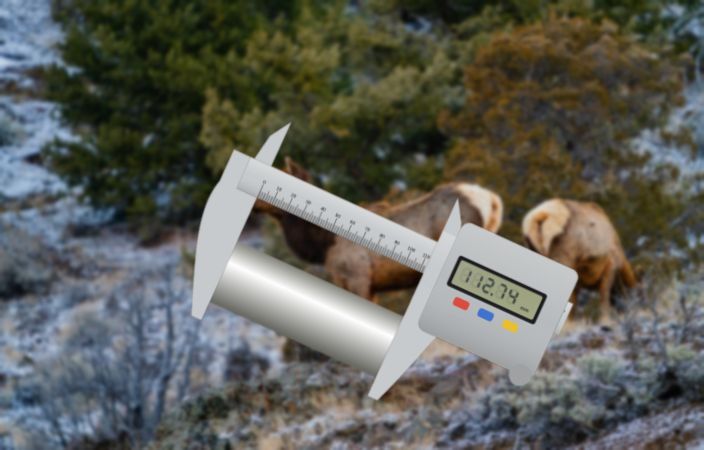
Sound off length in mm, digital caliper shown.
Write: 112.74 mm
